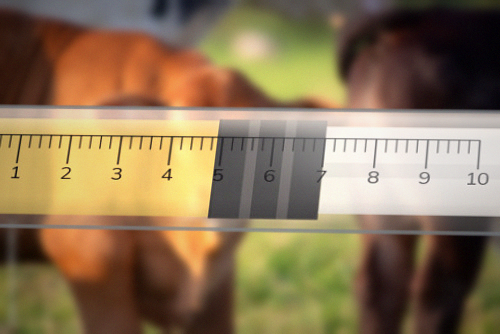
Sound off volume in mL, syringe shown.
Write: 4.9 mL
